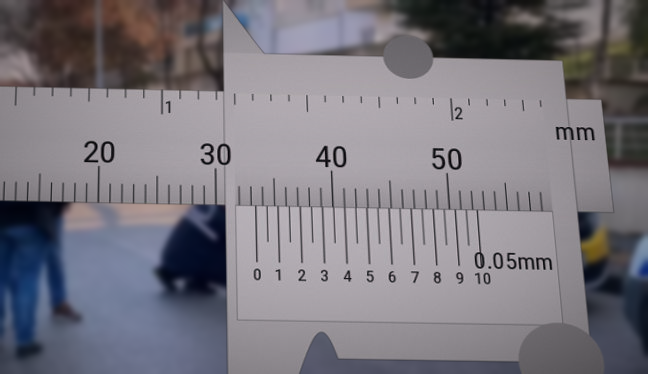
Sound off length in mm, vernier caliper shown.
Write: 33.4 mm
